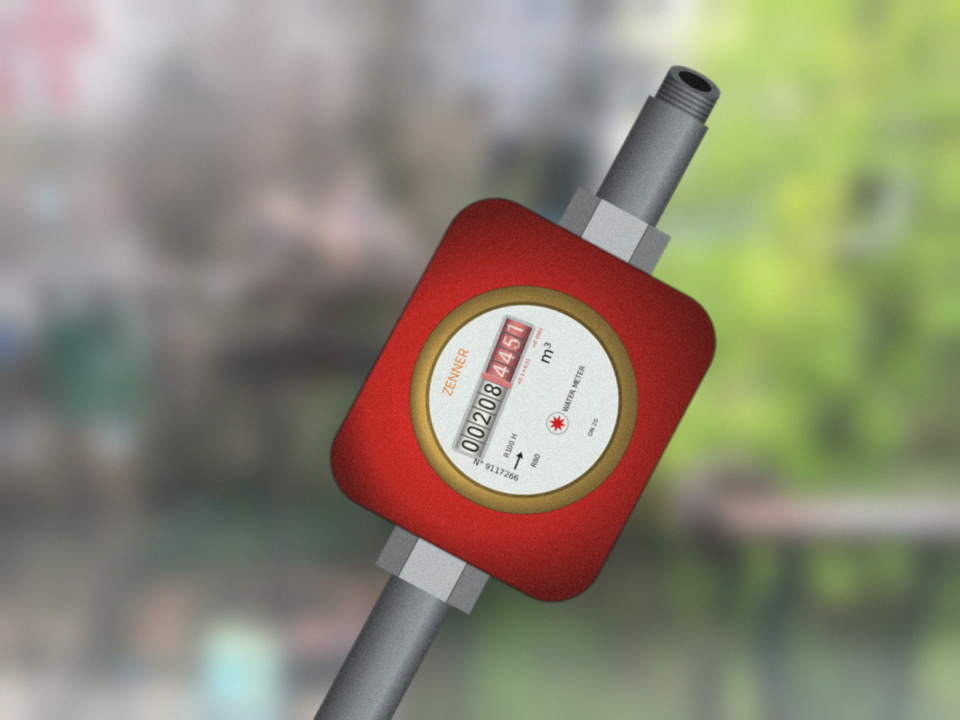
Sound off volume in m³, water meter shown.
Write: 208.4451 m³
